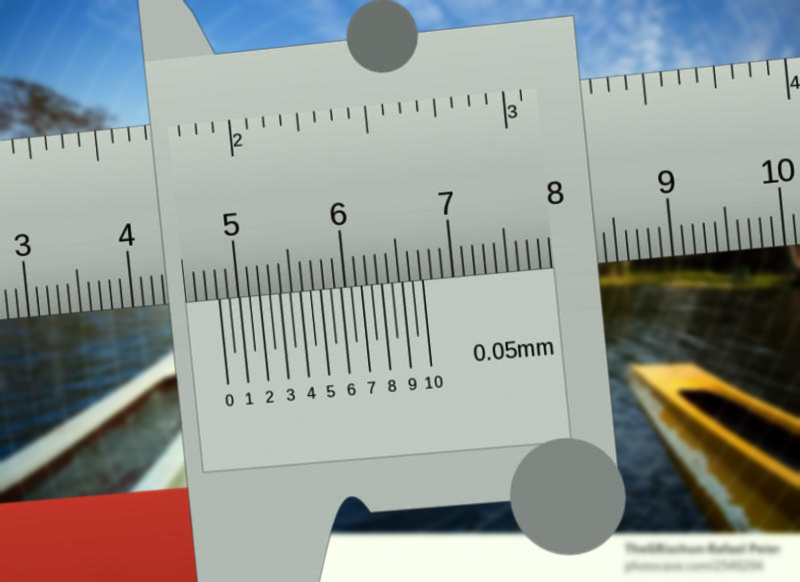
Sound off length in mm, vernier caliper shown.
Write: 48.2 mm
